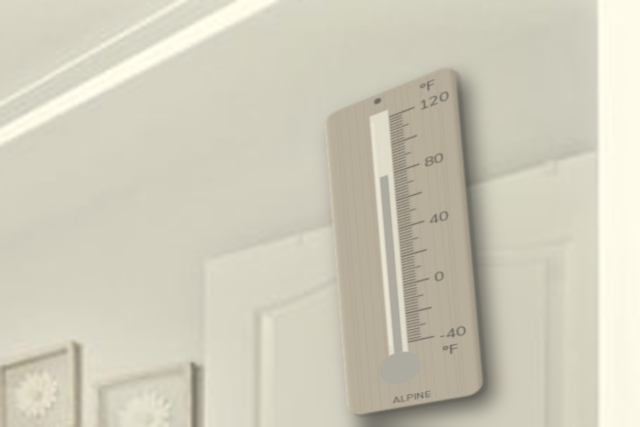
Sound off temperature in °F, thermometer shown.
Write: 80 °F
